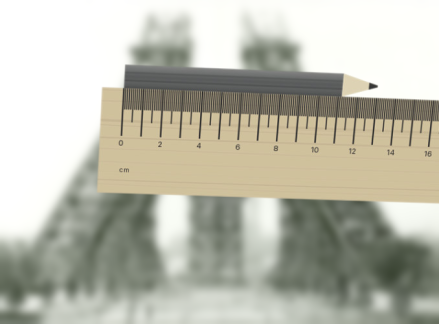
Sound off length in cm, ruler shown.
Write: 13 cm
